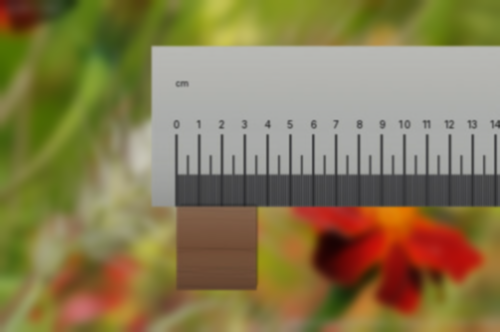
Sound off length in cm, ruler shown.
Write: 3.5 cm
